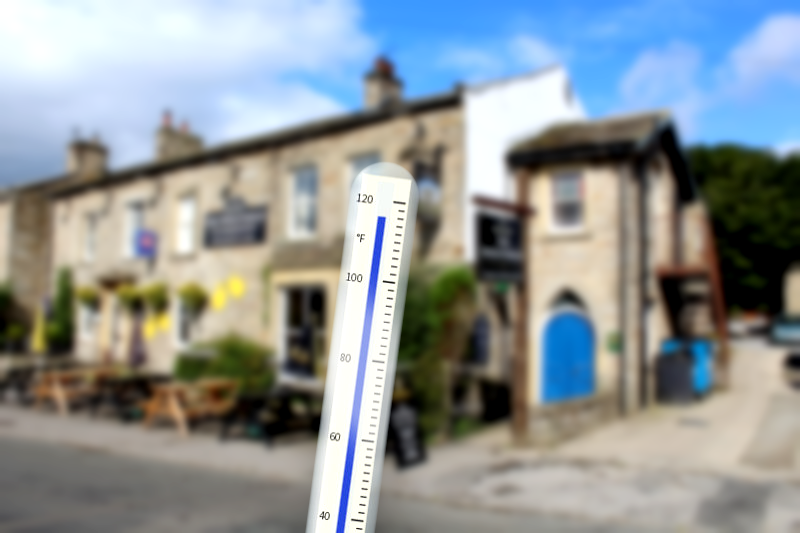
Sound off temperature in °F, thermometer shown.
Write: 116 °F
